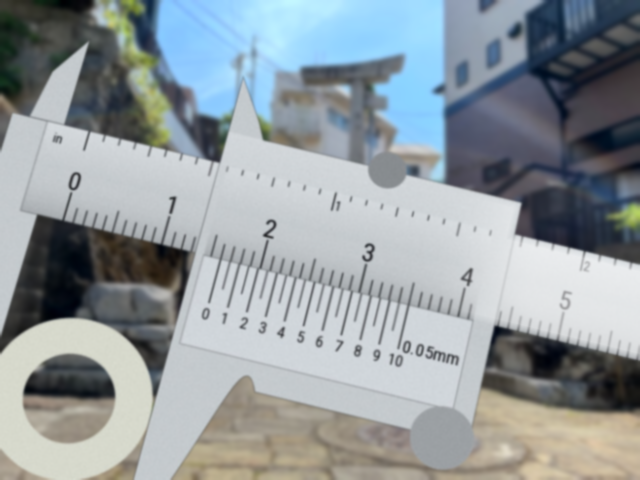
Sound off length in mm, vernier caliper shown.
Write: 16.0 mm
